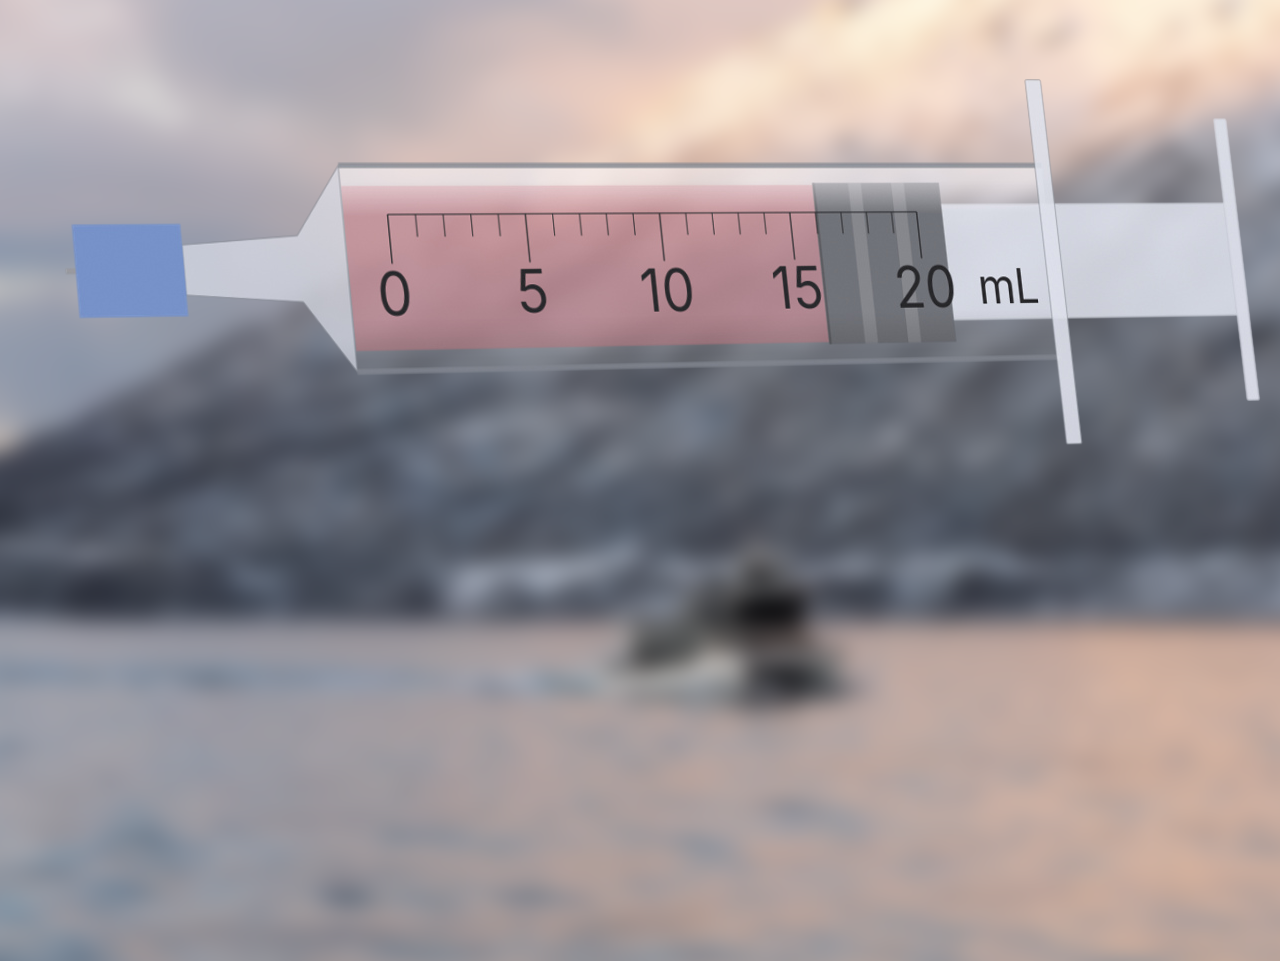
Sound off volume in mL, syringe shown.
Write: 16 mL
